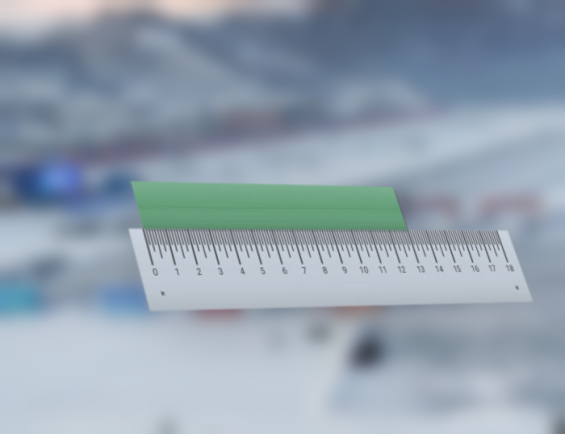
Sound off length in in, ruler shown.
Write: 13 in
